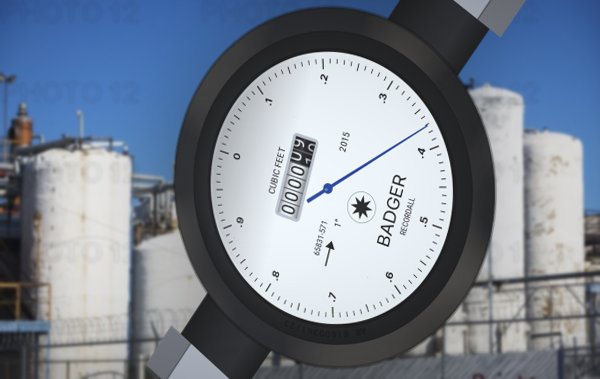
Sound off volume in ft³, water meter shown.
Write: 9.37 ft³
